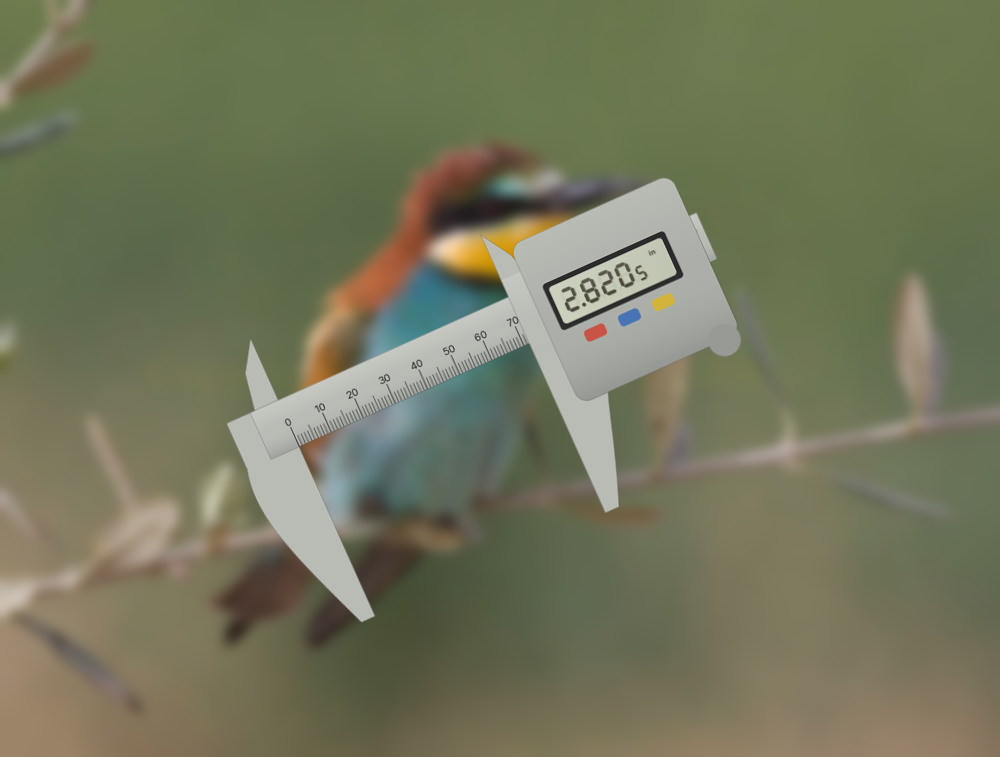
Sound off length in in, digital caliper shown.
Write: 2.8205 in
